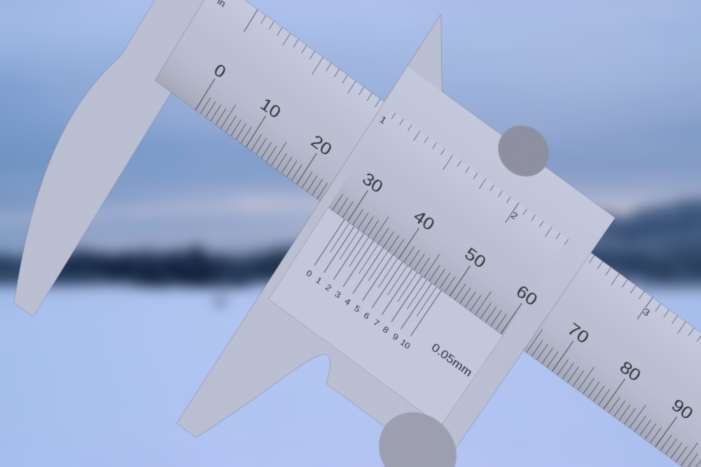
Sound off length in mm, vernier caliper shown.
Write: 29.4 mm
